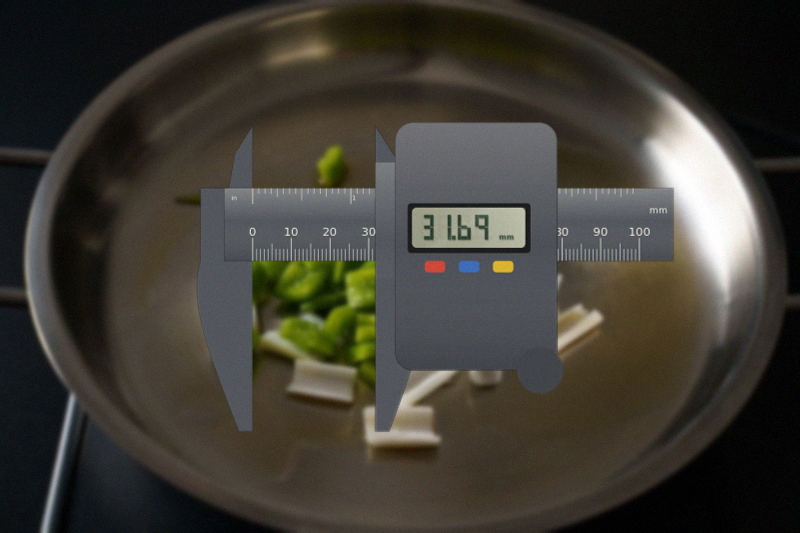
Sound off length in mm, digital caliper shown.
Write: 31.69 mm
